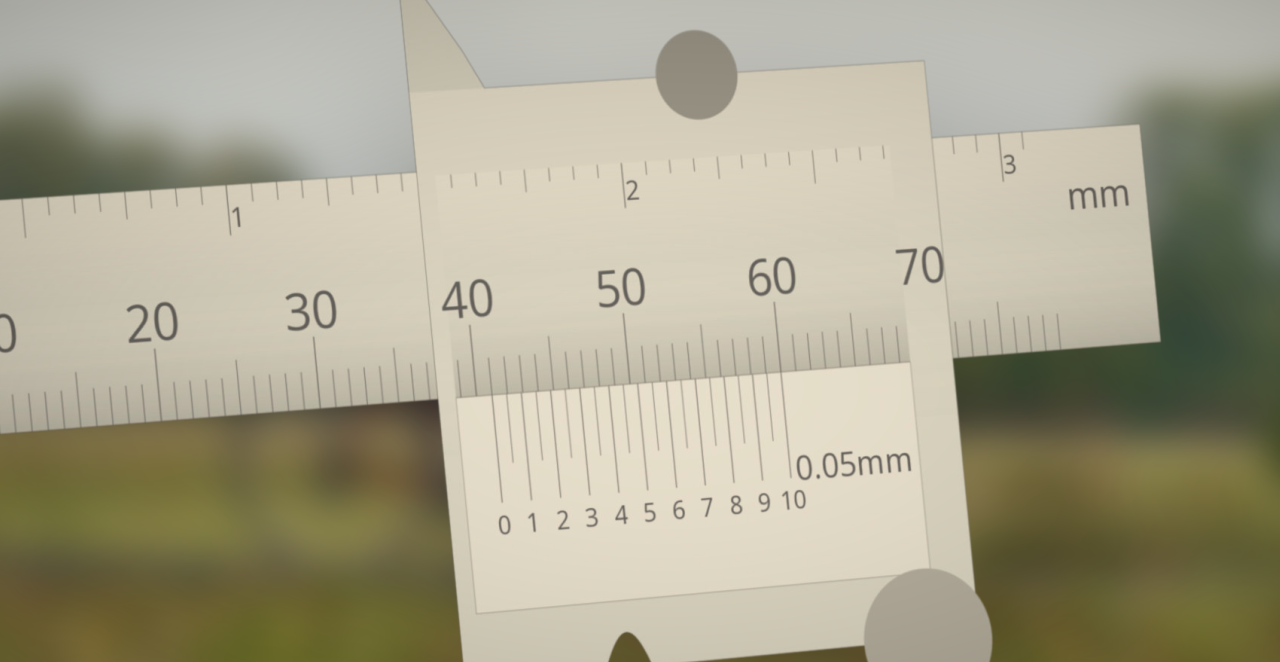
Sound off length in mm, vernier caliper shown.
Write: 41.0 mm
